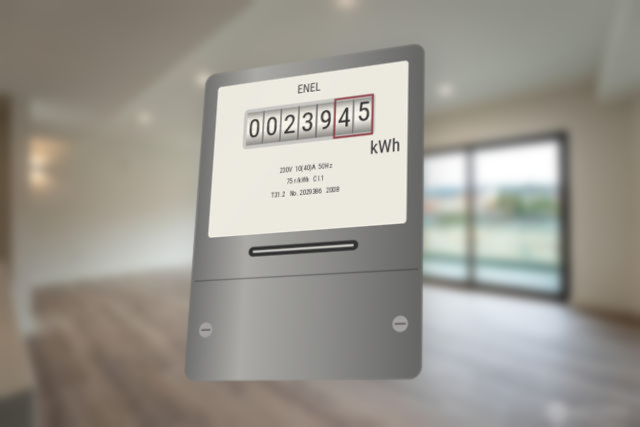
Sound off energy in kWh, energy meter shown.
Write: 239.45 kWh
